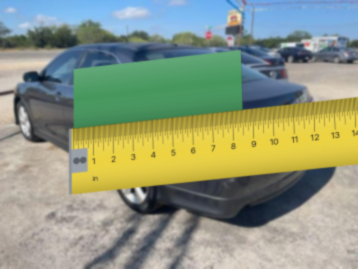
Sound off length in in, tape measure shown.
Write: 8.5 in
